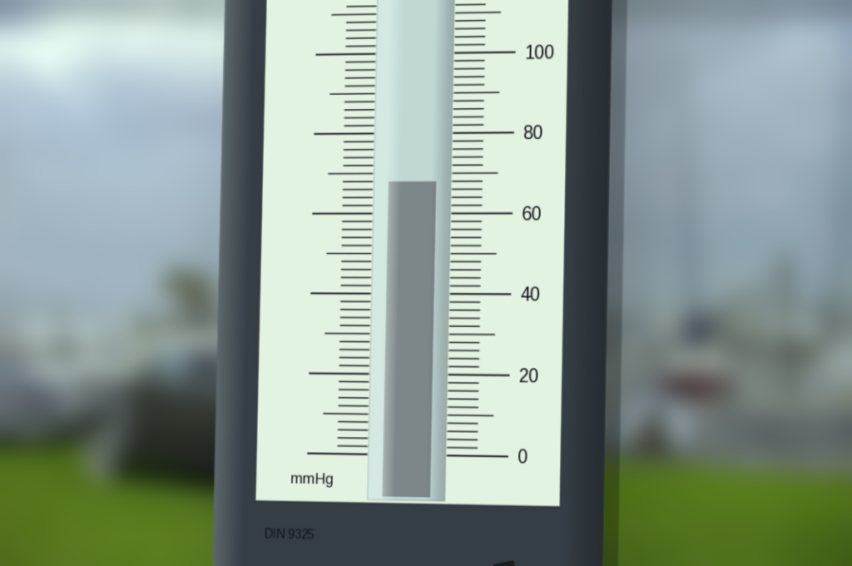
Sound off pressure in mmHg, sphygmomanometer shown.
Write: 68 mmHg
